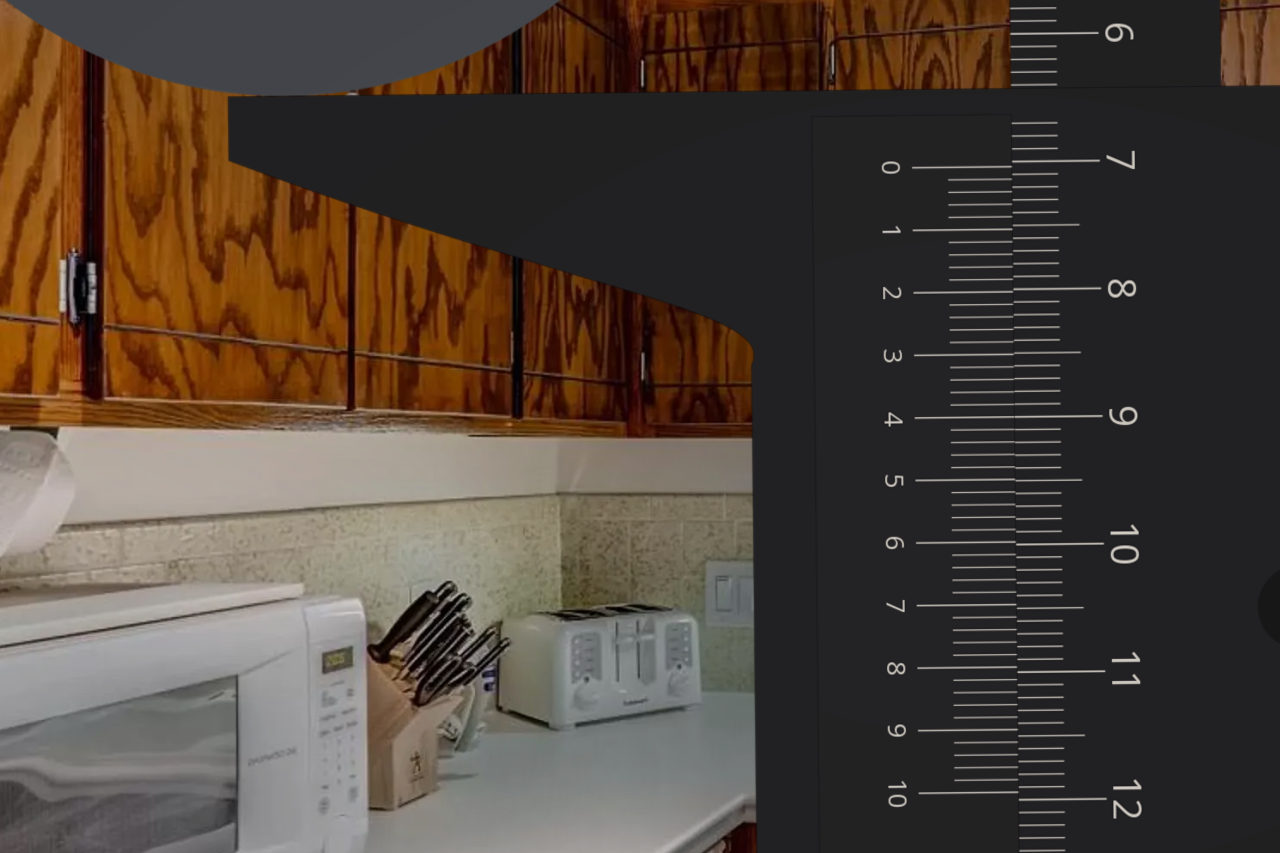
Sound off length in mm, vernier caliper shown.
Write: 70.4 mm
